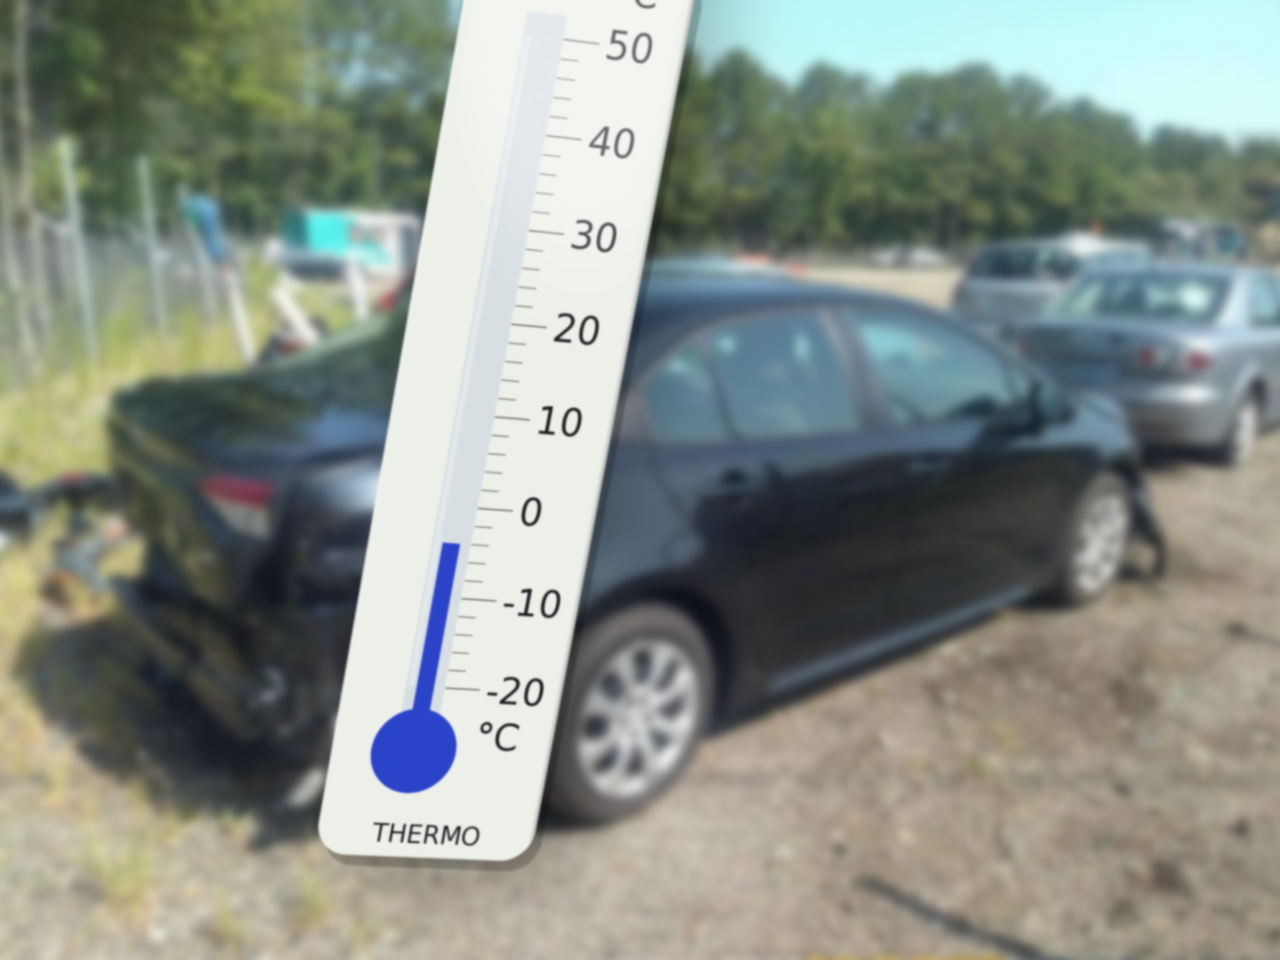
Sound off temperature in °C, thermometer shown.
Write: -4 °C
